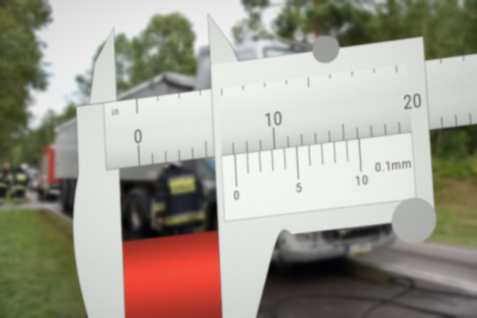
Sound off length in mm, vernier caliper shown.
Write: 7.1 mm
